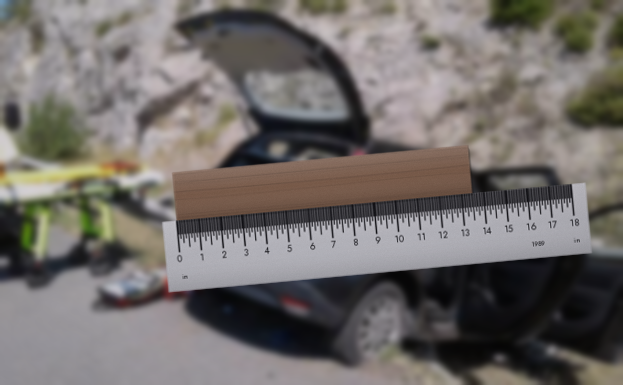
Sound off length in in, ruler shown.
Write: 13.5 in
